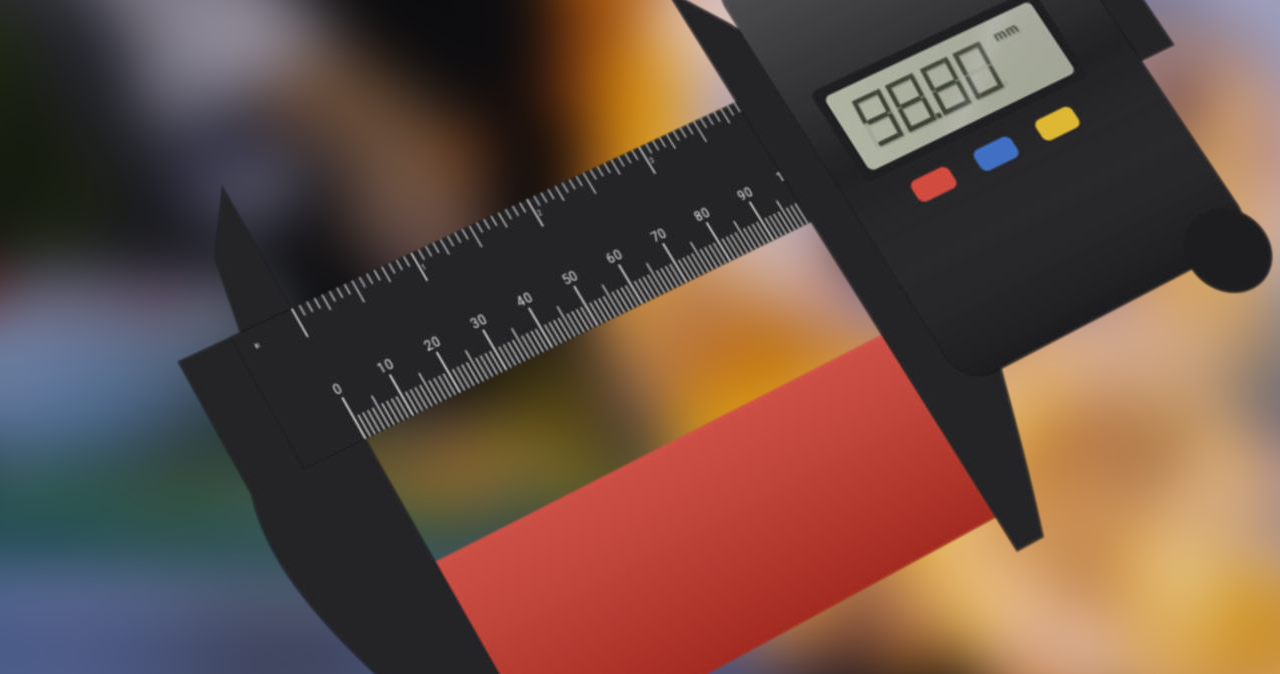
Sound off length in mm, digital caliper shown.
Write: 98.80 mm
